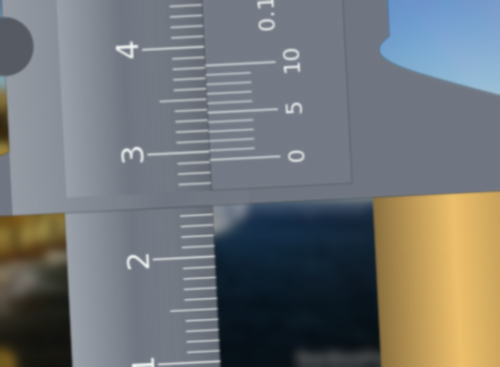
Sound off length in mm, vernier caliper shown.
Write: 29.2 mm
